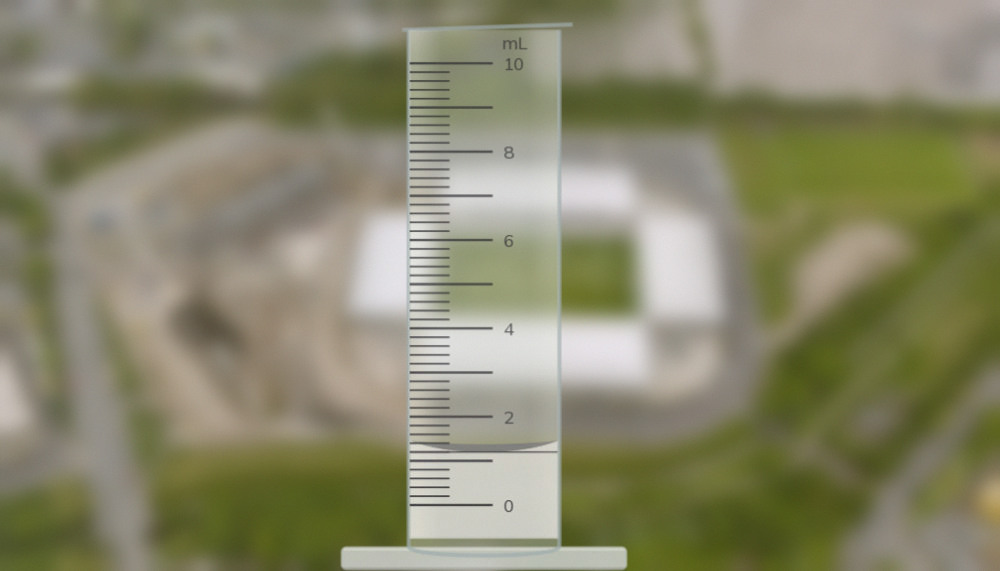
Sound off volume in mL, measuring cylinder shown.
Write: 1.2 mL
